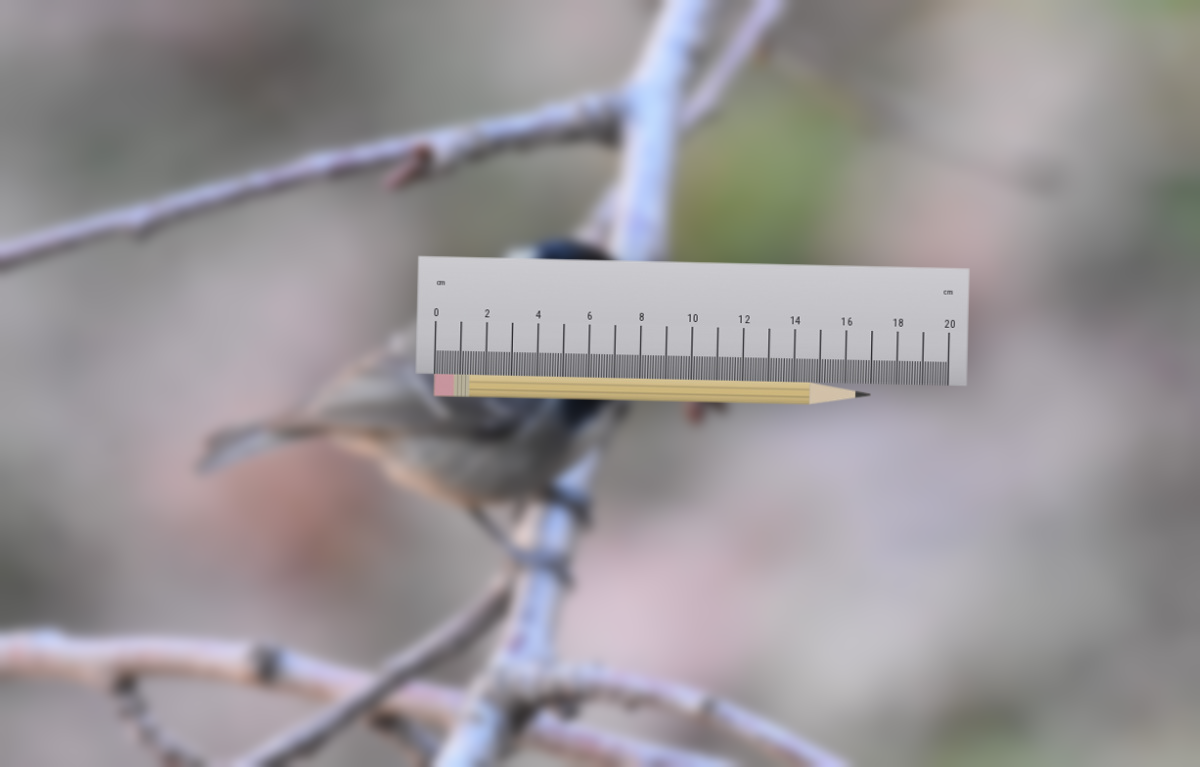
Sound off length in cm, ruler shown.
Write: 17 cm
